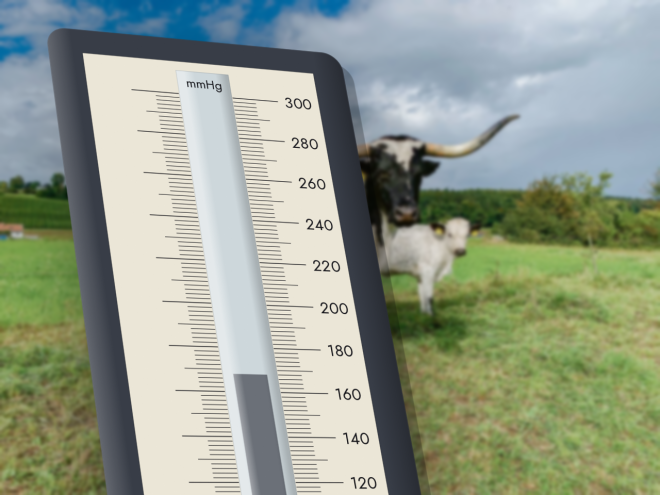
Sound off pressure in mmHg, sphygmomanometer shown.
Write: 168 mmHg
